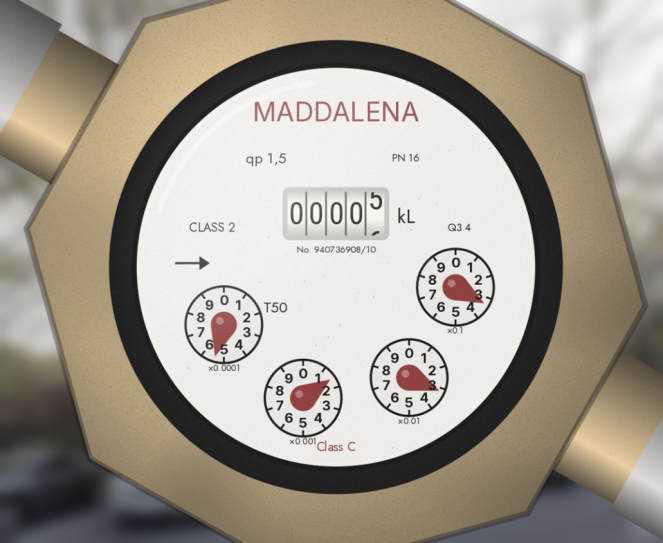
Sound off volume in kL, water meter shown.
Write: 5.3315 kL
